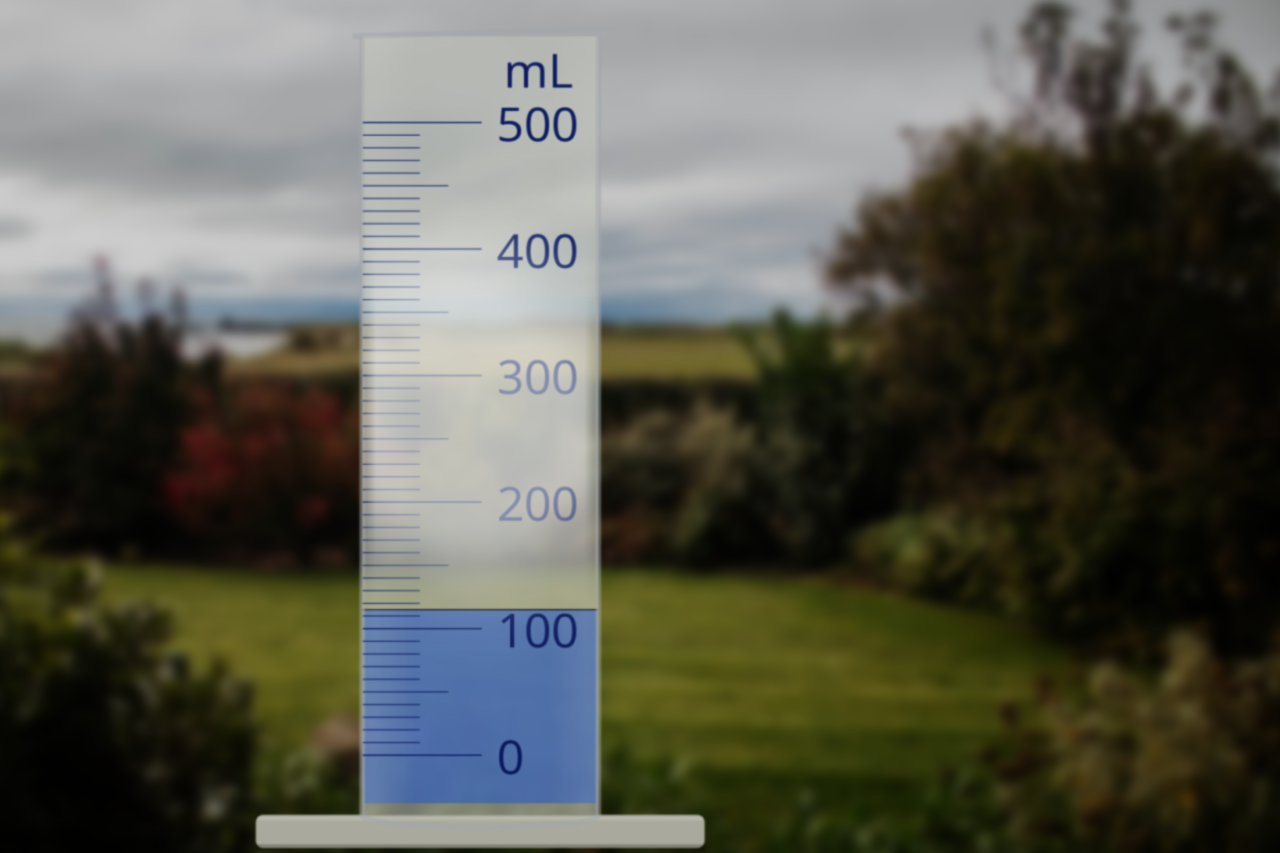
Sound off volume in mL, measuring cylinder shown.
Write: 115 mL
